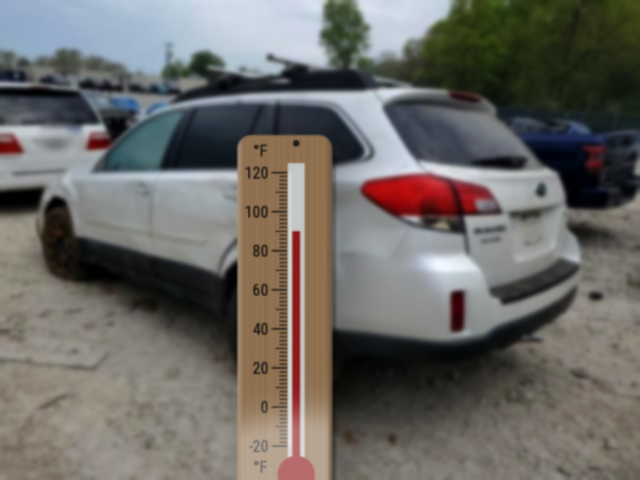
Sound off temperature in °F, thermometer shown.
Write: 90 °F
